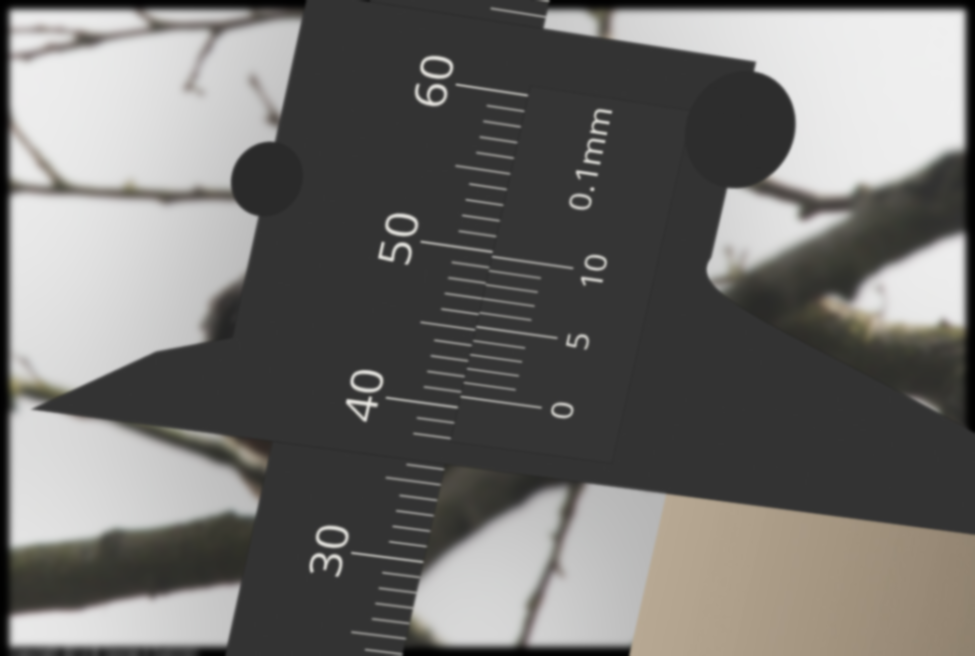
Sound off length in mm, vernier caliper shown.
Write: 40.7 mm
